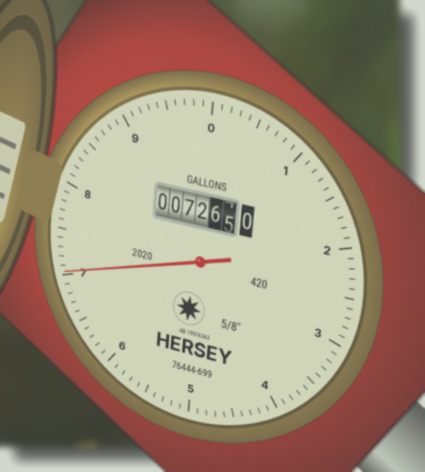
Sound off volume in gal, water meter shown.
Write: 72647.0 gal
